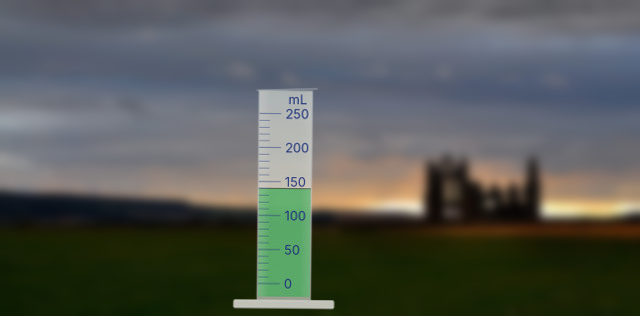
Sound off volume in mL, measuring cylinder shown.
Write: 140 mL
